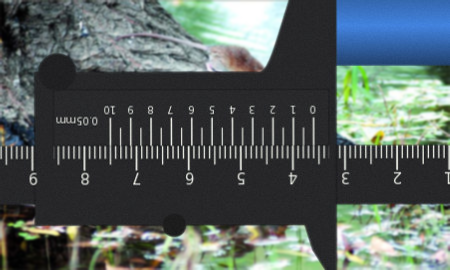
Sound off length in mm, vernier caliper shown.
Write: 36.0 mm
